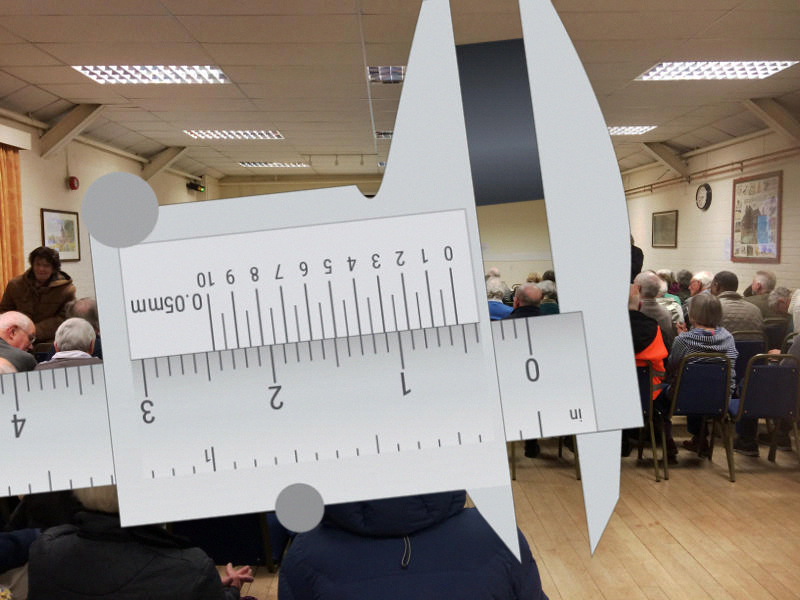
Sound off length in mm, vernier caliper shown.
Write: 5.4 mm
